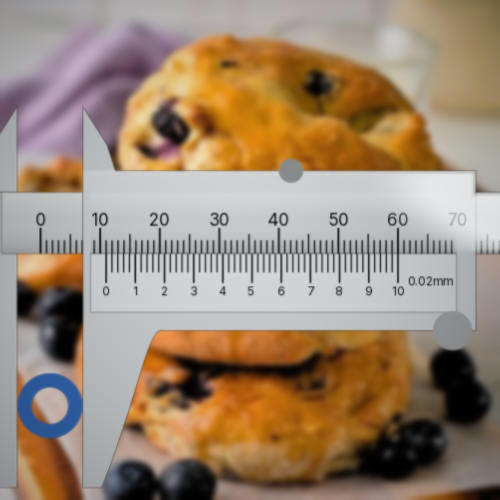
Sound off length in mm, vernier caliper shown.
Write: 11.0 mm
